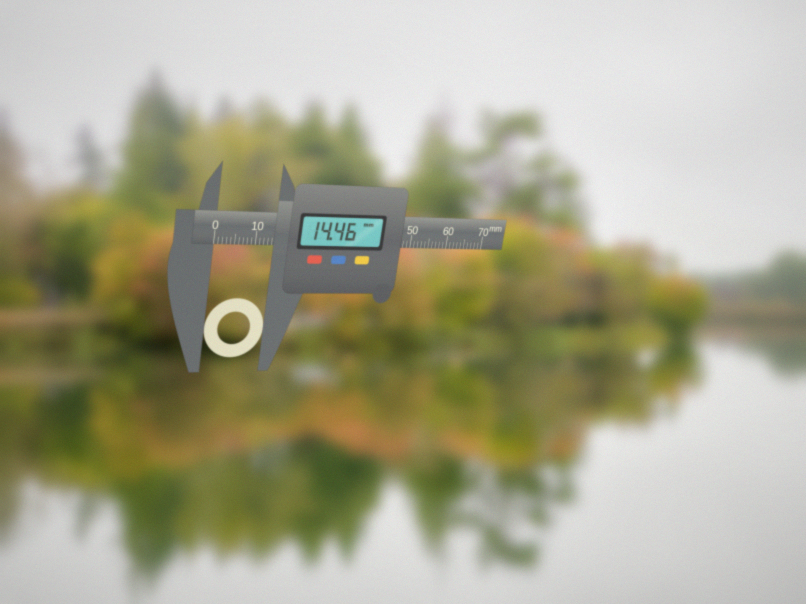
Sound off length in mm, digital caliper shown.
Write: 14.46 mm
